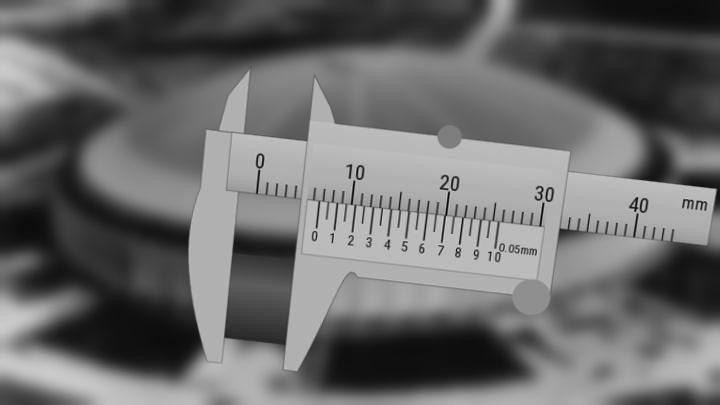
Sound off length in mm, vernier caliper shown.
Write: 6.6 mm
